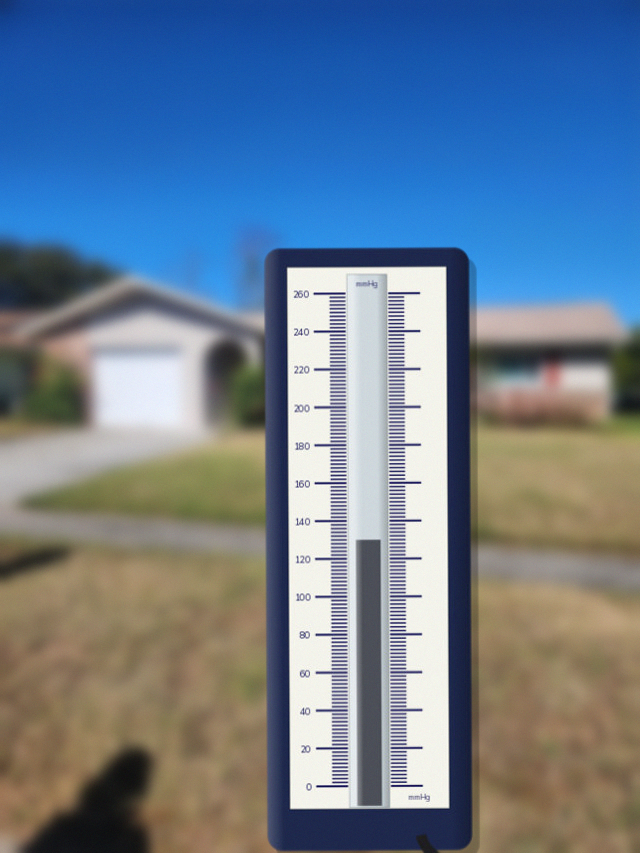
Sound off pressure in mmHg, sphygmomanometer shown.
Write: 130 mmHg
